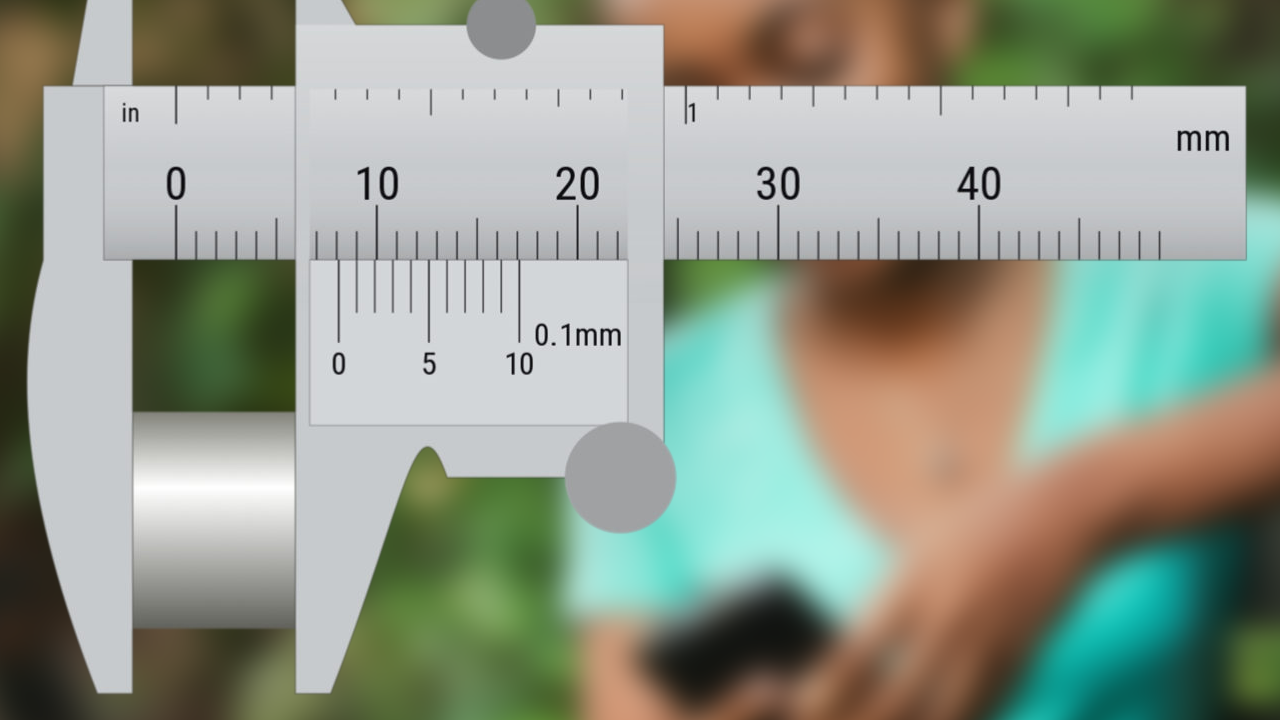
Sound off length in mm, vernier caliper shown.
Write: 8.1 mm
